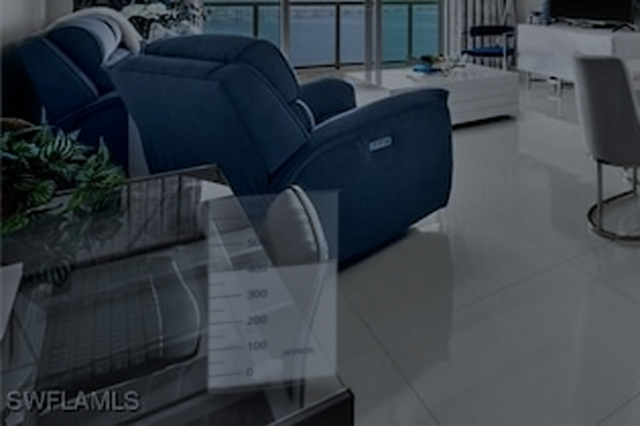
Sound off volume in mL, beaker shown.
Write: 400 mL
